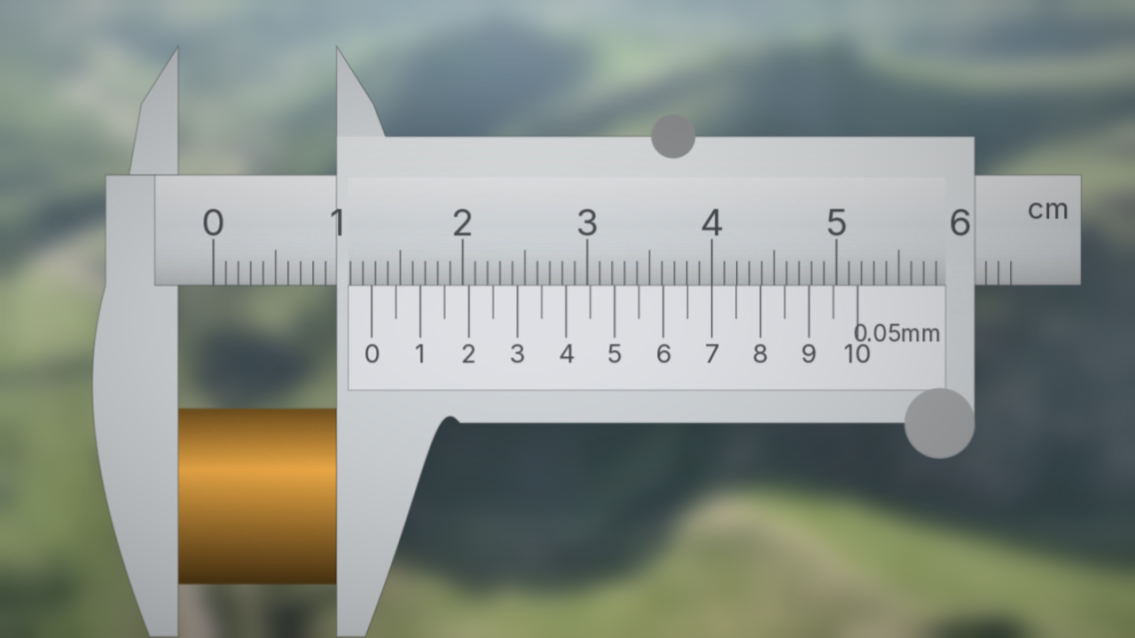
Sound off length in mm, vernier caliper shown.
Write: 12.7 mm
